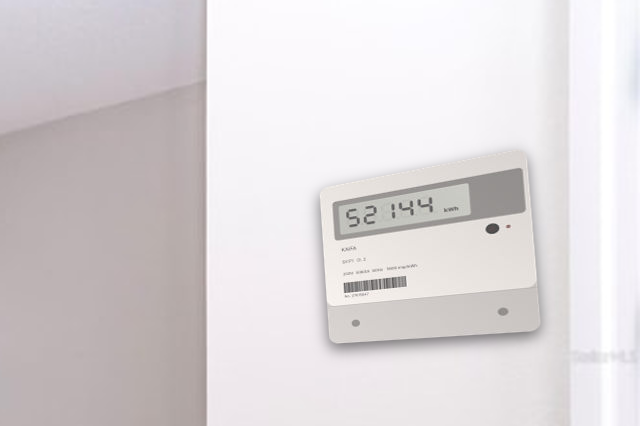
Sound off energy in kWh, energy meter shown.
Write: 52144 kWh
